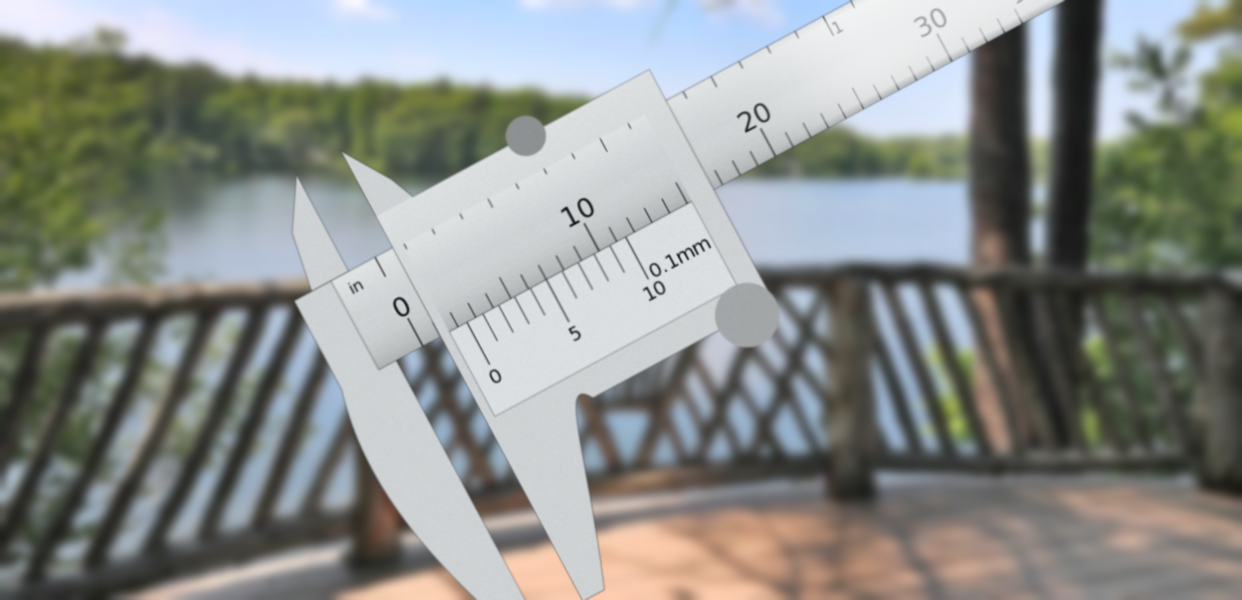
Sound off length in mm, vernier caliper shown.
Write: 2.5 mm
